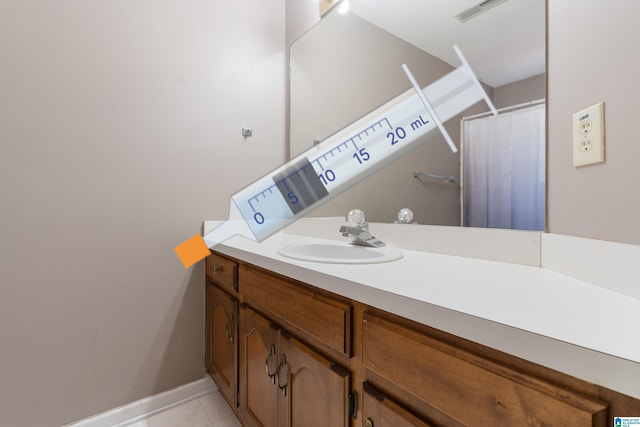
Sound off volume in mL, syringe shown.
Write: 4 mL
